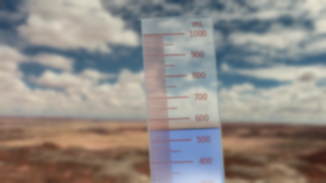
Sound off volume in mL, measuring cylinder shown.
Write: 550 mL
